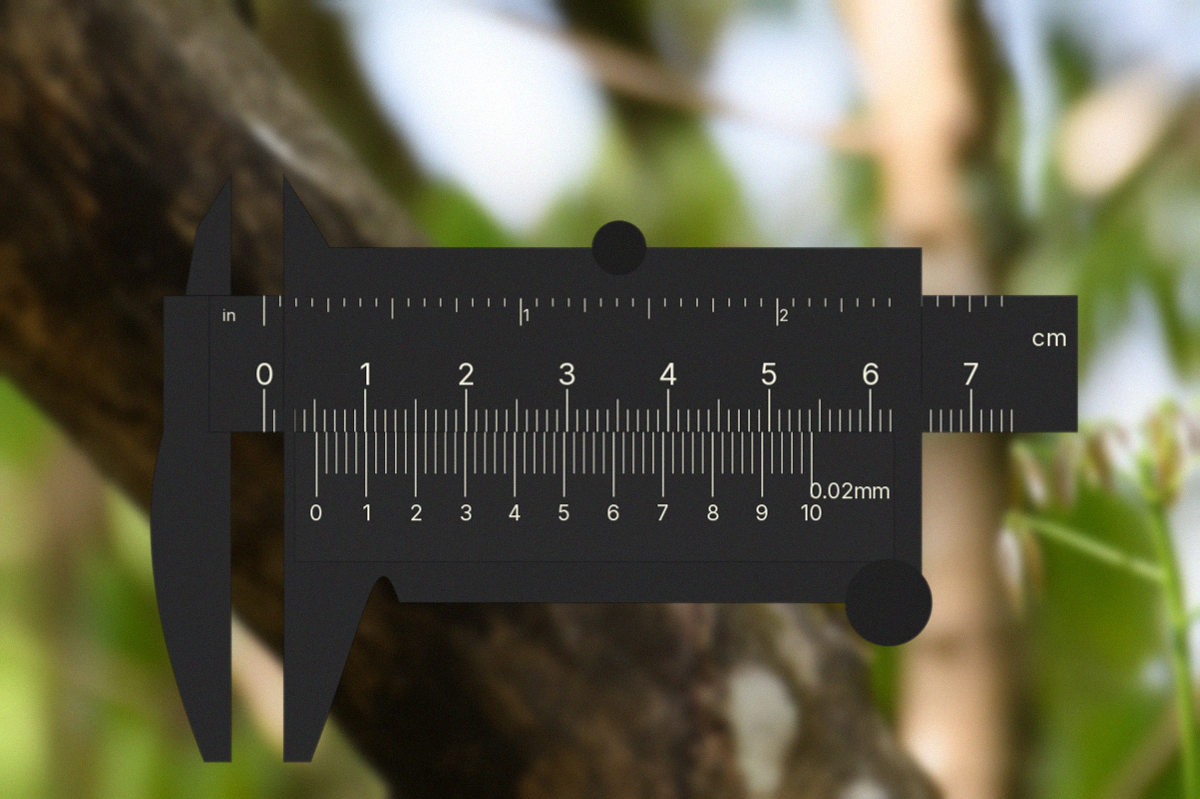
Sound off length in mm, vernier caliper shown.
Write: 5.2 mm
